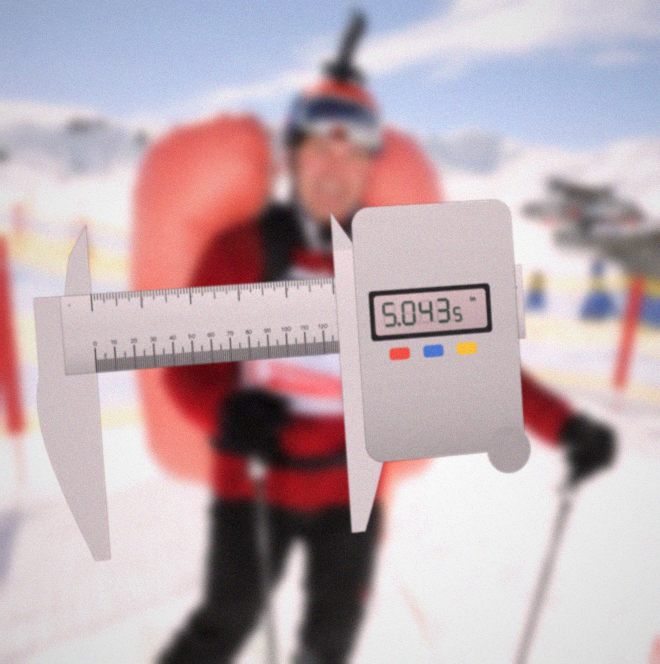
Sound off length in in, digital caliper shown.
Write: 5.0435 in
